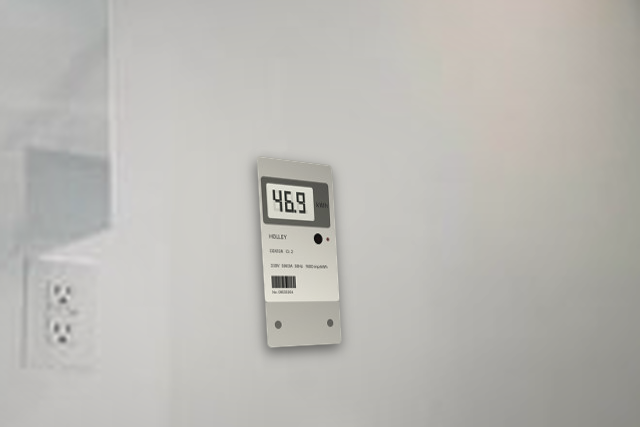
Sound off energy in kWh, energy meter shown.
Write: 46.9 kWh
